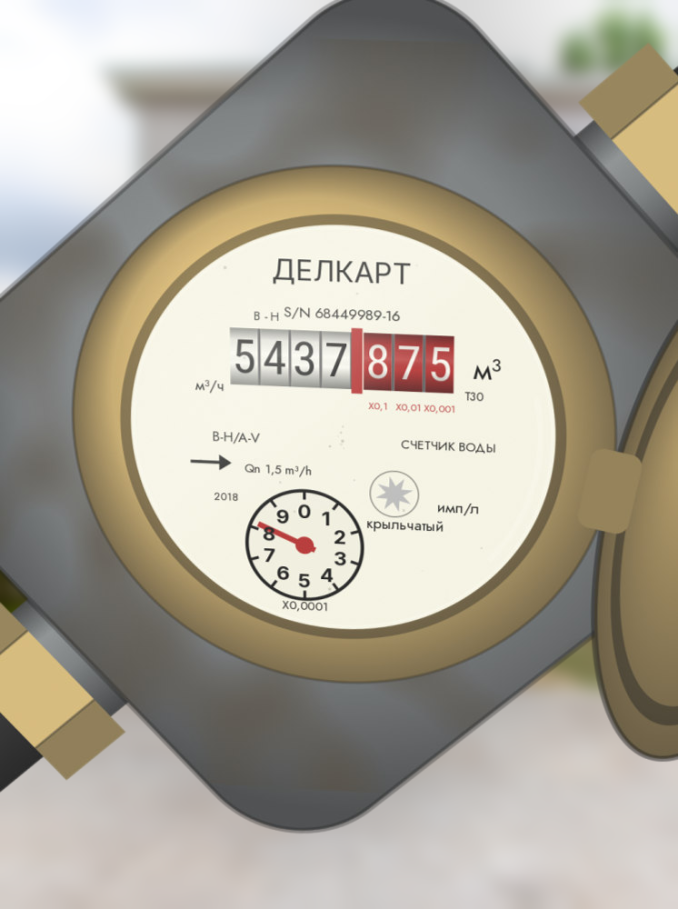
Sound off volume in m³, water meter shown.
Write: 5437.8758 m³
